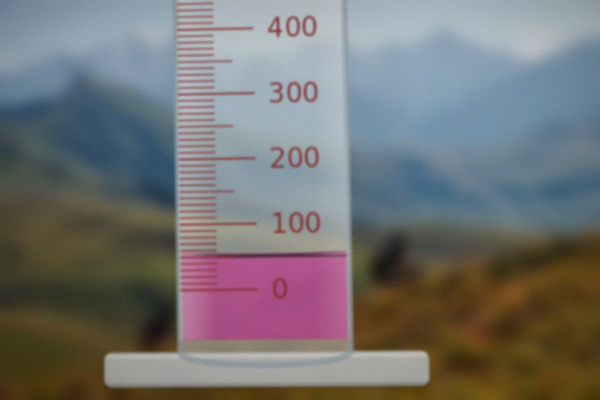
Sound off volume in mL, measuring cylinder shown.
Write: 50 mL
